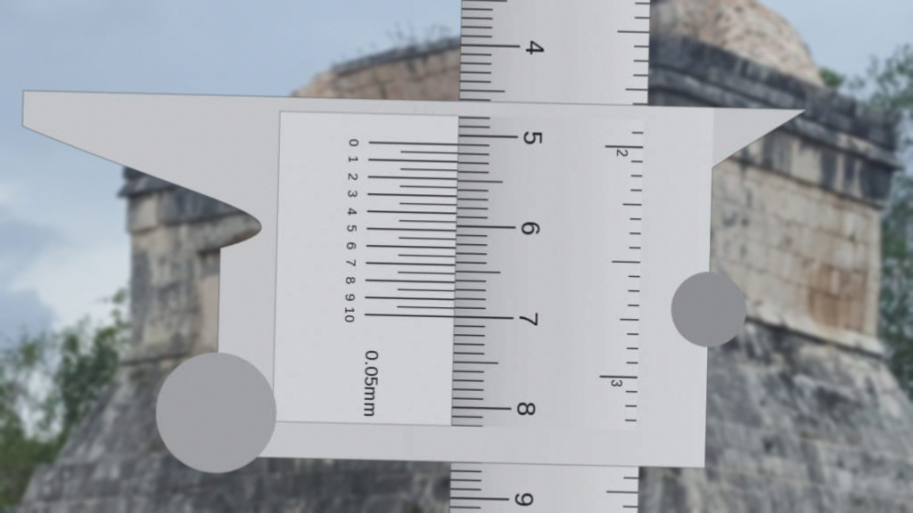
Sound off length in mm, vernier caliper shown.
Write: 51.0 mm
